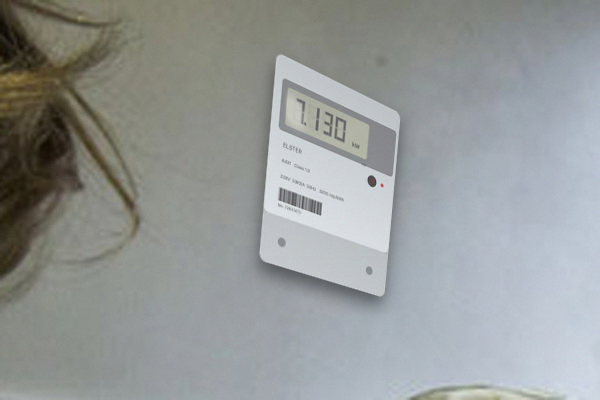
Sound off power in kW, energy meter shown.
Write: 7.130 kW
